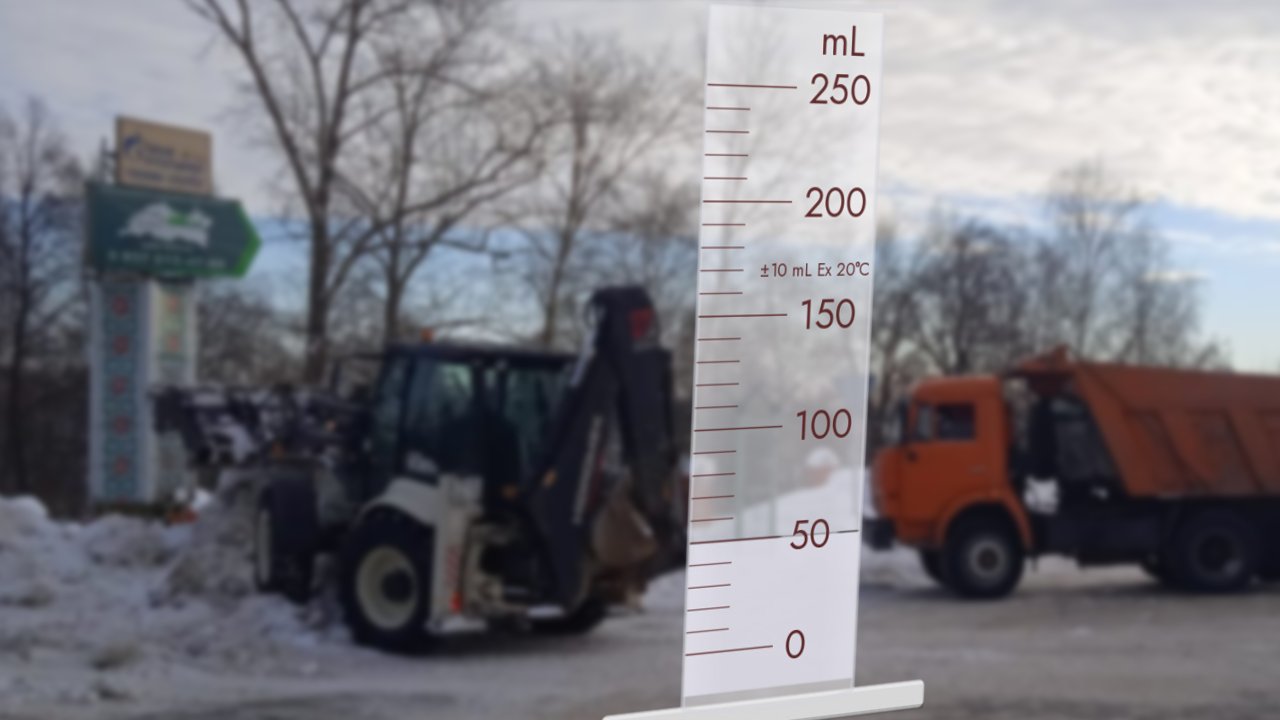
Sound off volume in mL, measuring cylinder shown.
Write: 50 mL
